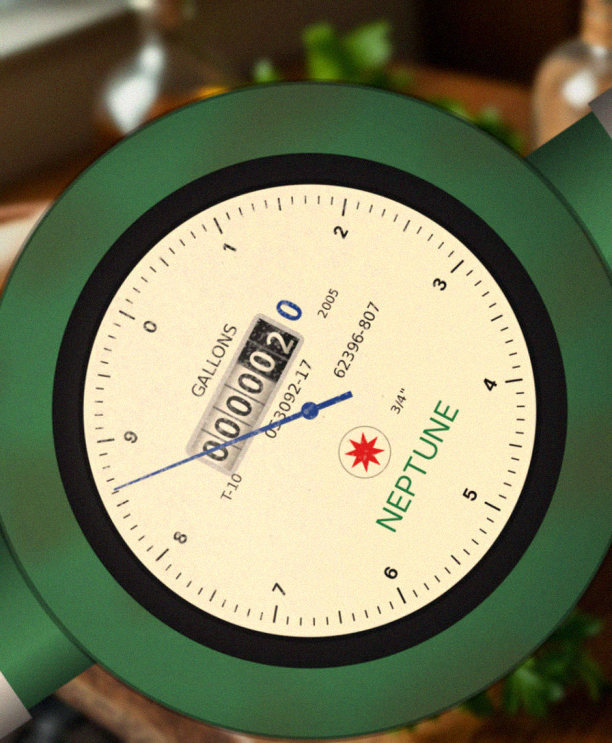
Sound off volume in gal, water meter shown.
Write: 18.6 gal
